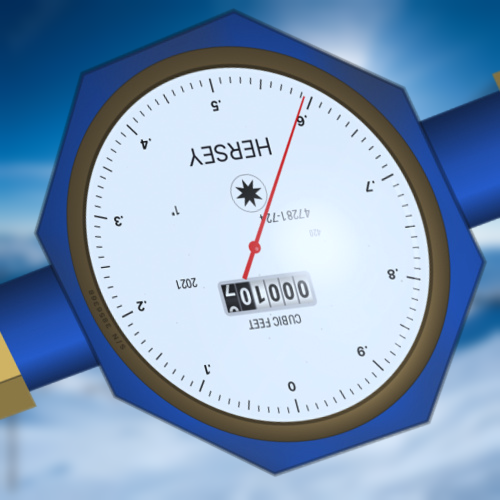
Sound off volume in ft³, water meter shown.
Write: 106.59 ft³
